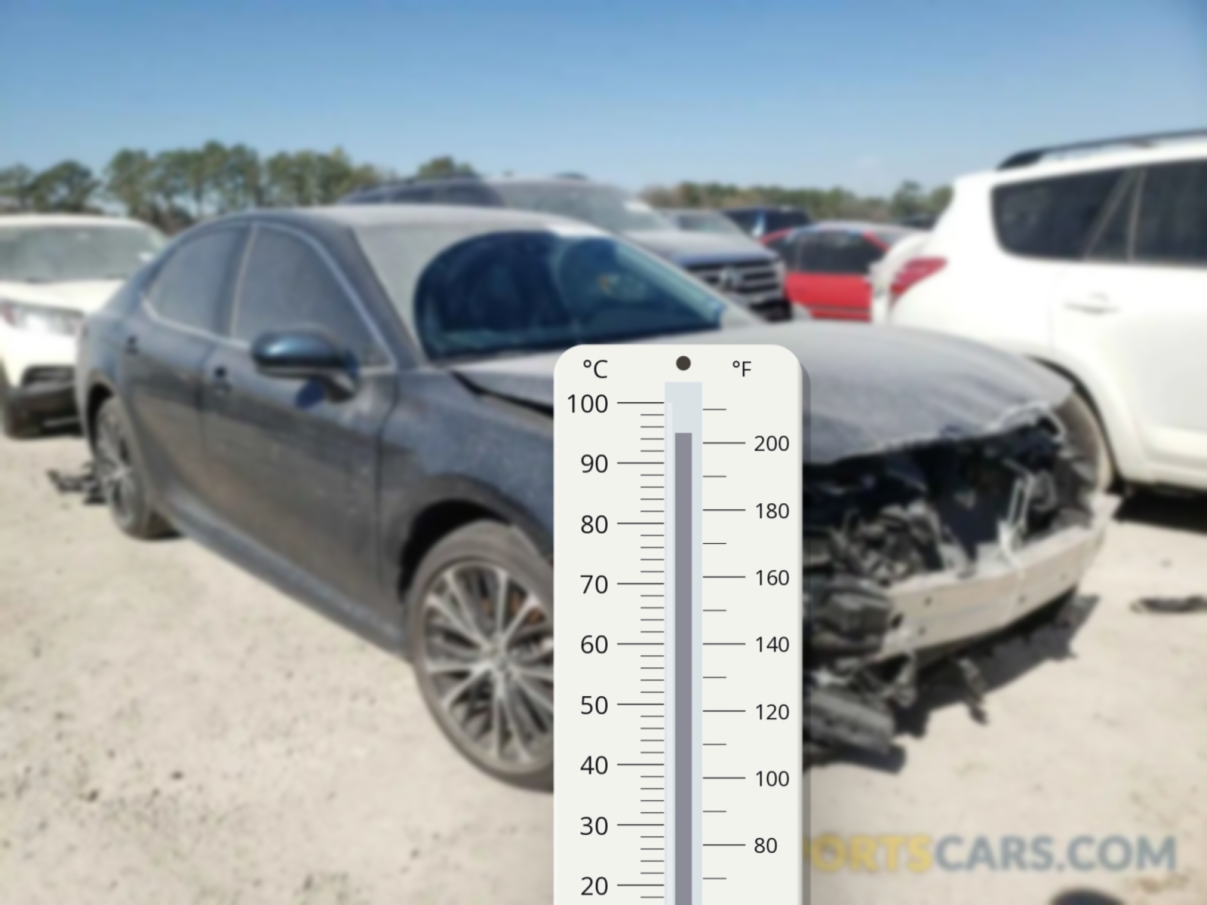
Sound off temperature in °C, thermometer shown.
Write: 95 °C
